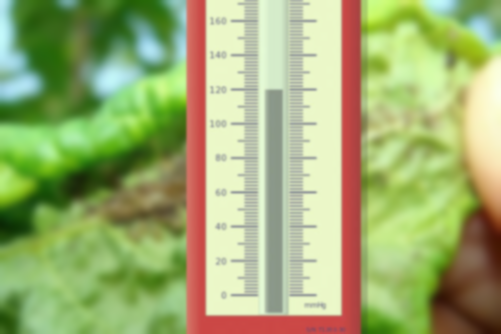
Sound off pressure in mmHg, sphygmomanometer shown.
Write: 120 mmHg
